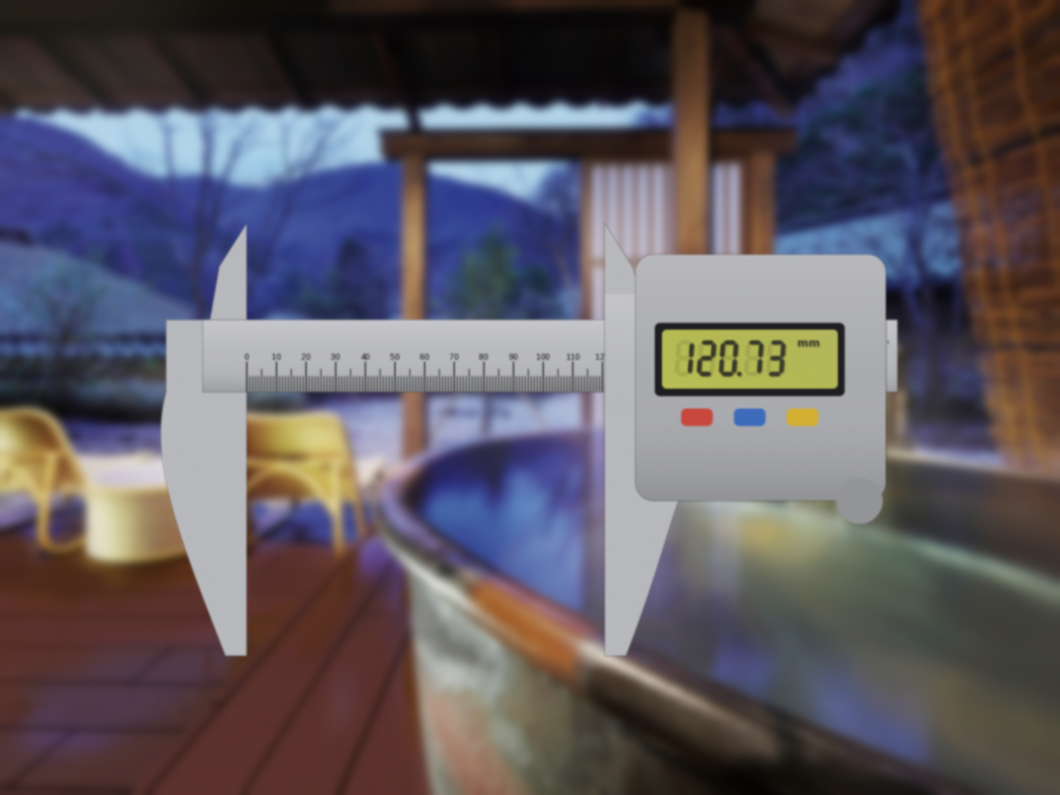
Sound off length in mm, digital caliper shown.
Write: 120.73 mm
